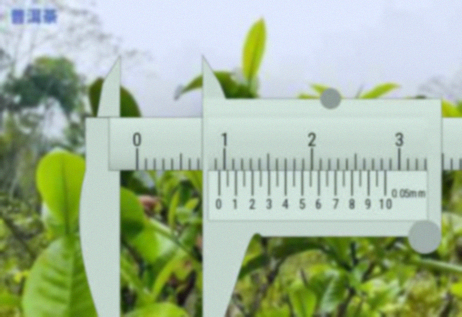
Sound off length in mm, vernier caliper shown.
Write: 9.4 mm
